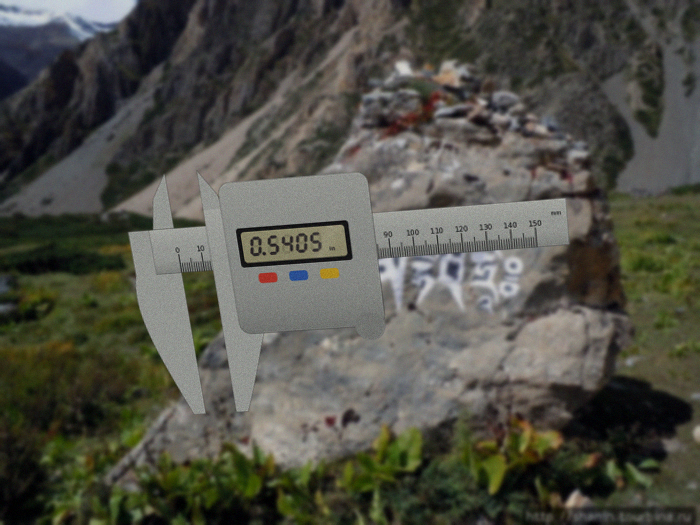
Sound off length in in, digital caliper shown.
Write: 0.5405 in
